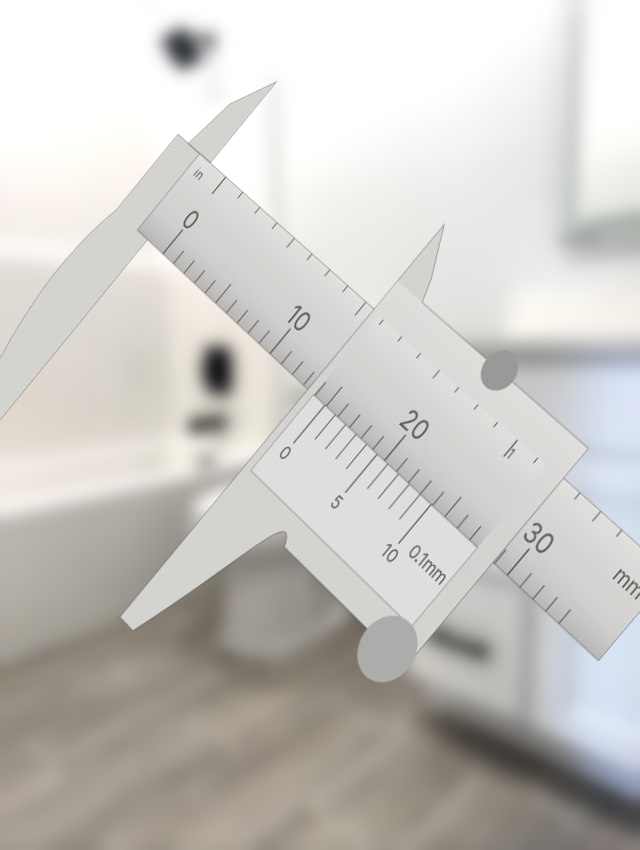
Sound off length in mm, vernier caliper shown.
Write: 14.9 mm
